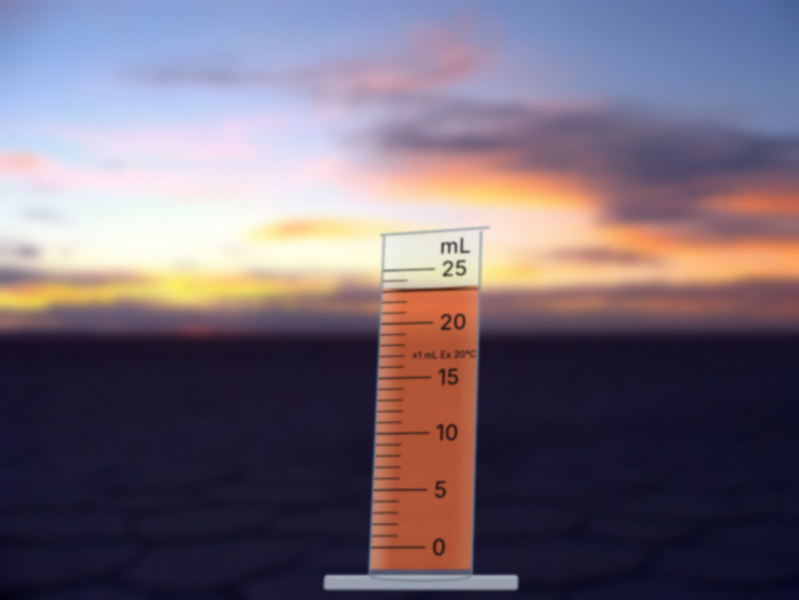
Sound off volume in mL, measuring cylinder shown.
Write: 23 mL
